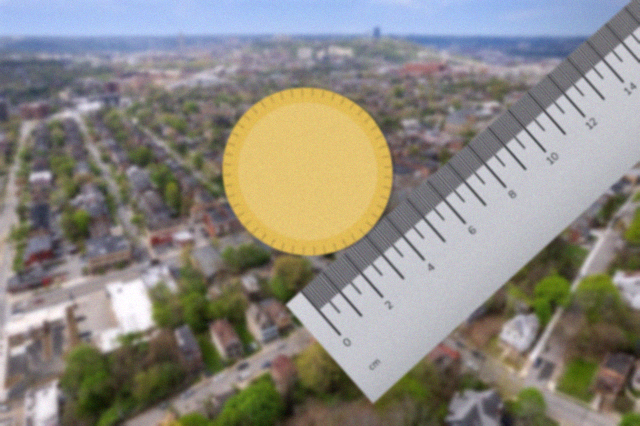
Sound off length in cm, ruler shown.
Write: 6 cm
